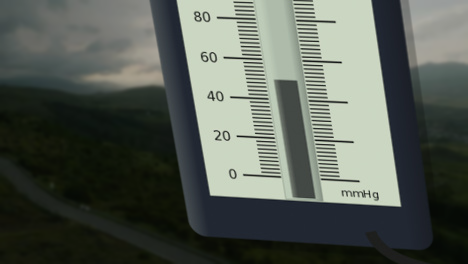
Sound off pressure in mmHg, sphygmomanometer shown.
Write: 50 mmHg
